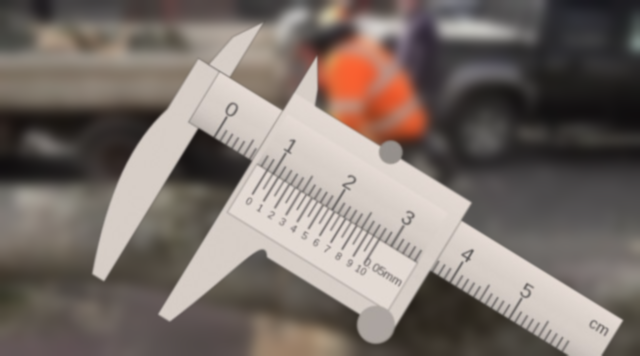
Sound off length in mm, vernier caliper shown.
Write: 9.0 mm
